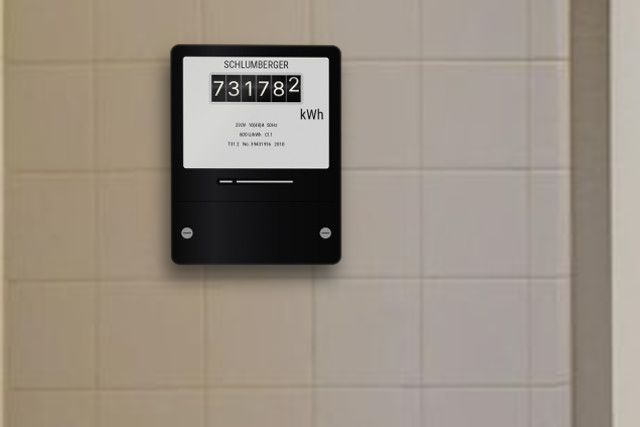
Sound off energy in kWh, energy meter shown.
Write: 731782 kWh
